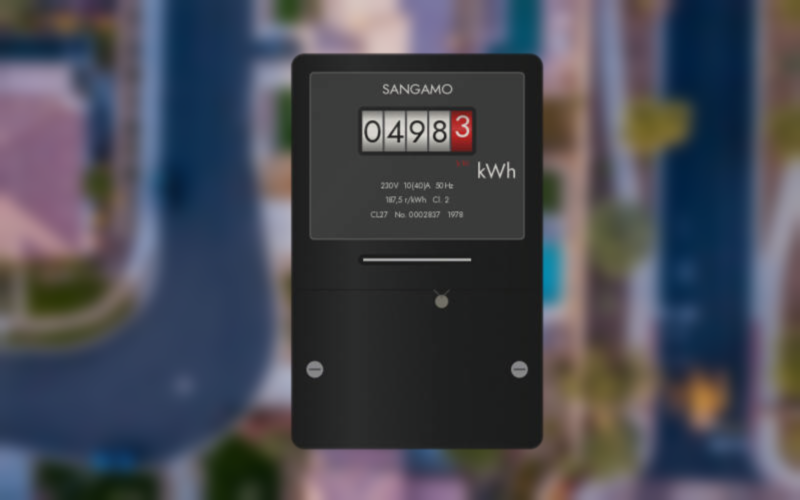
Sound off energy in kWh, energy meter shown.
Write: 498.3 kWh
